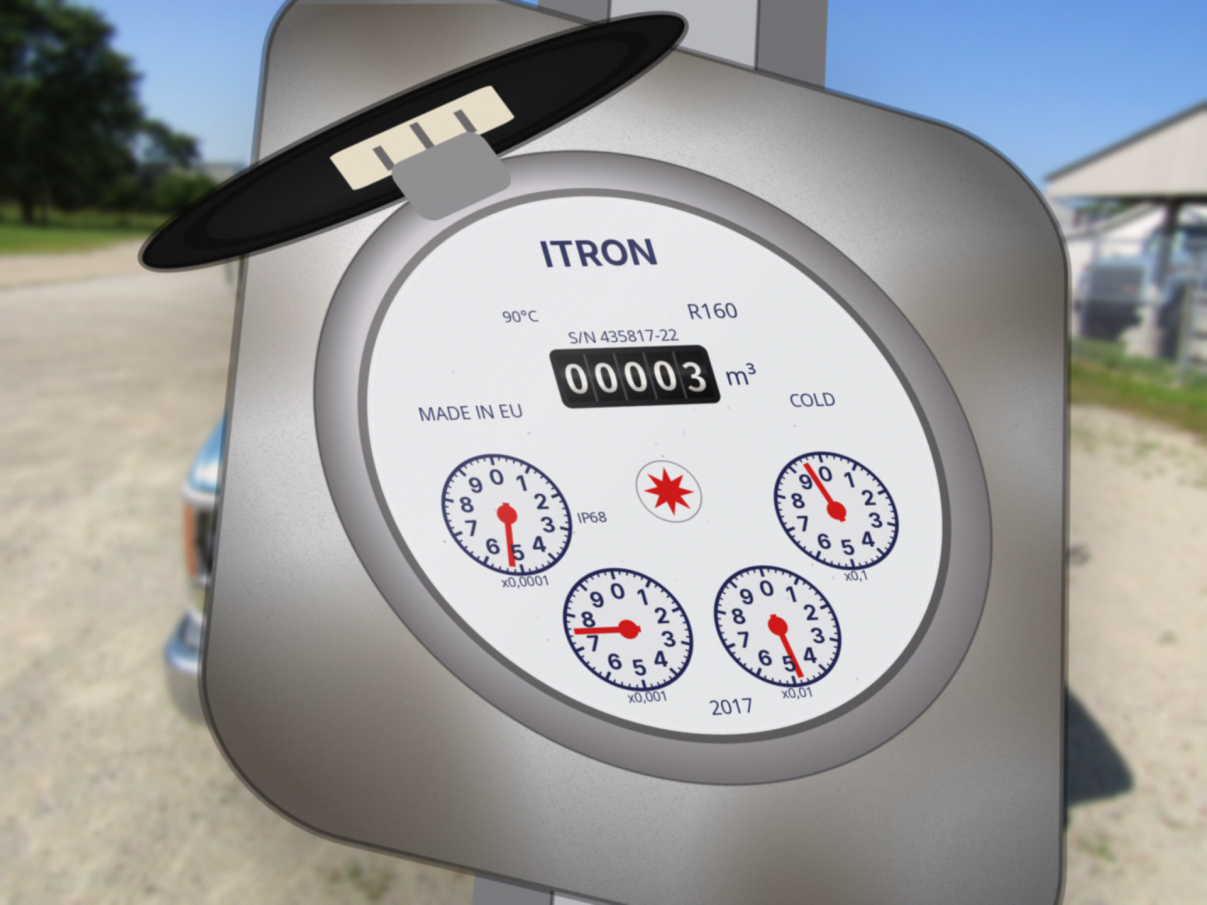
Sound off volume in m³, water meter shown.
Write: 2.9475 m³
